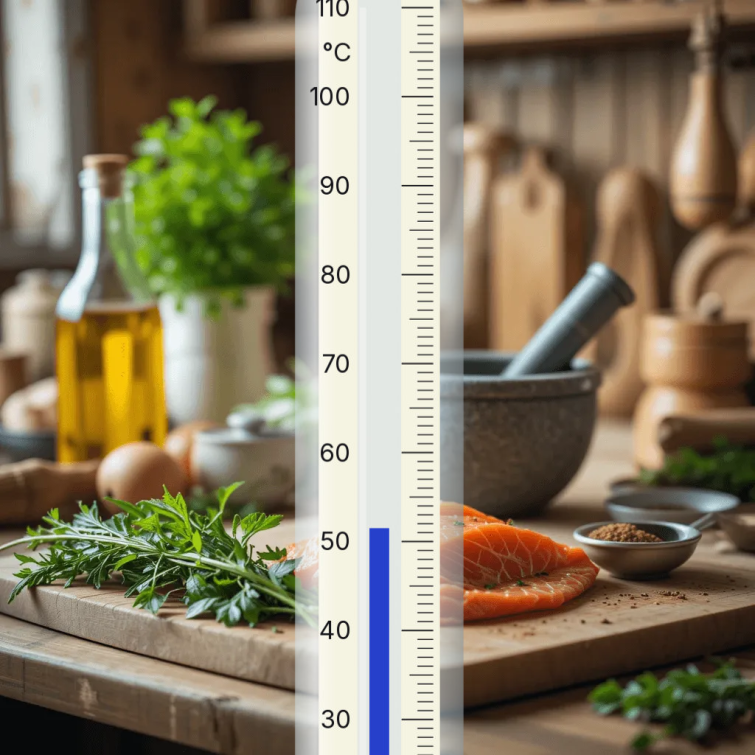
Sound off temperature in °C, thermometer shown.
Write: 51.5 °C
